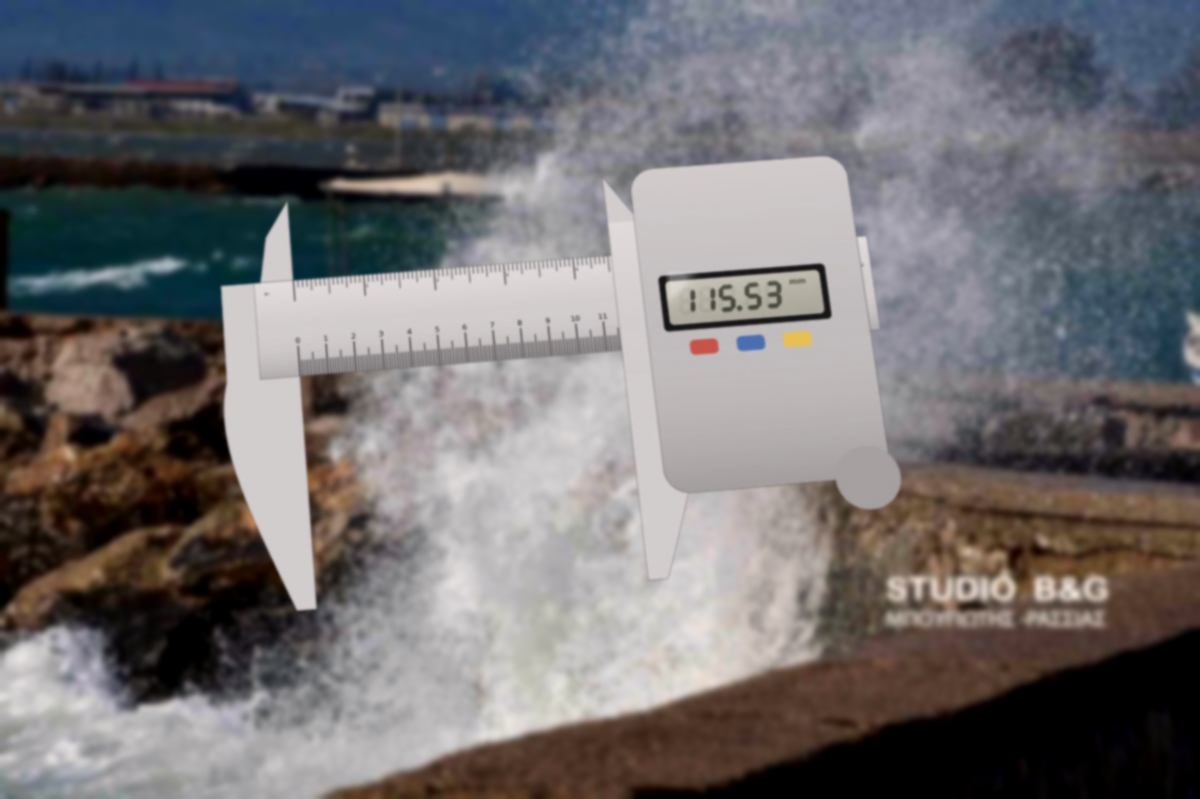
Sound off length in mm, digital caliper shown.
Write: 115.53 mm
